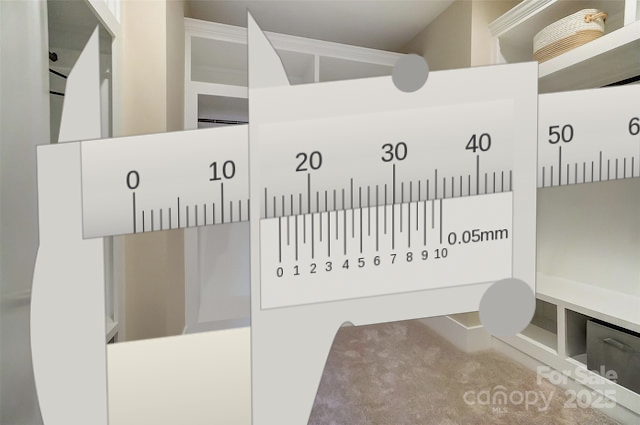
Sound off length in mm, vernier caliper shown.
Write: 16.6 mm
